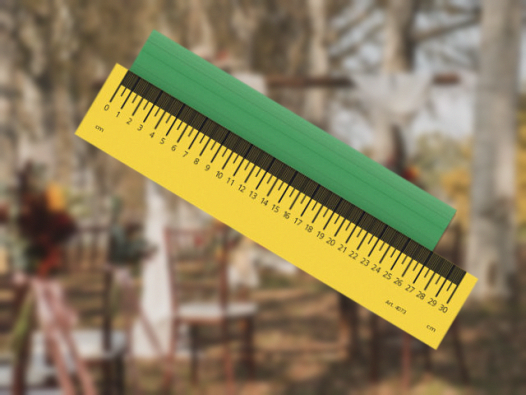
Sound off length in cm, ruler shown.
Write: 27 cm
